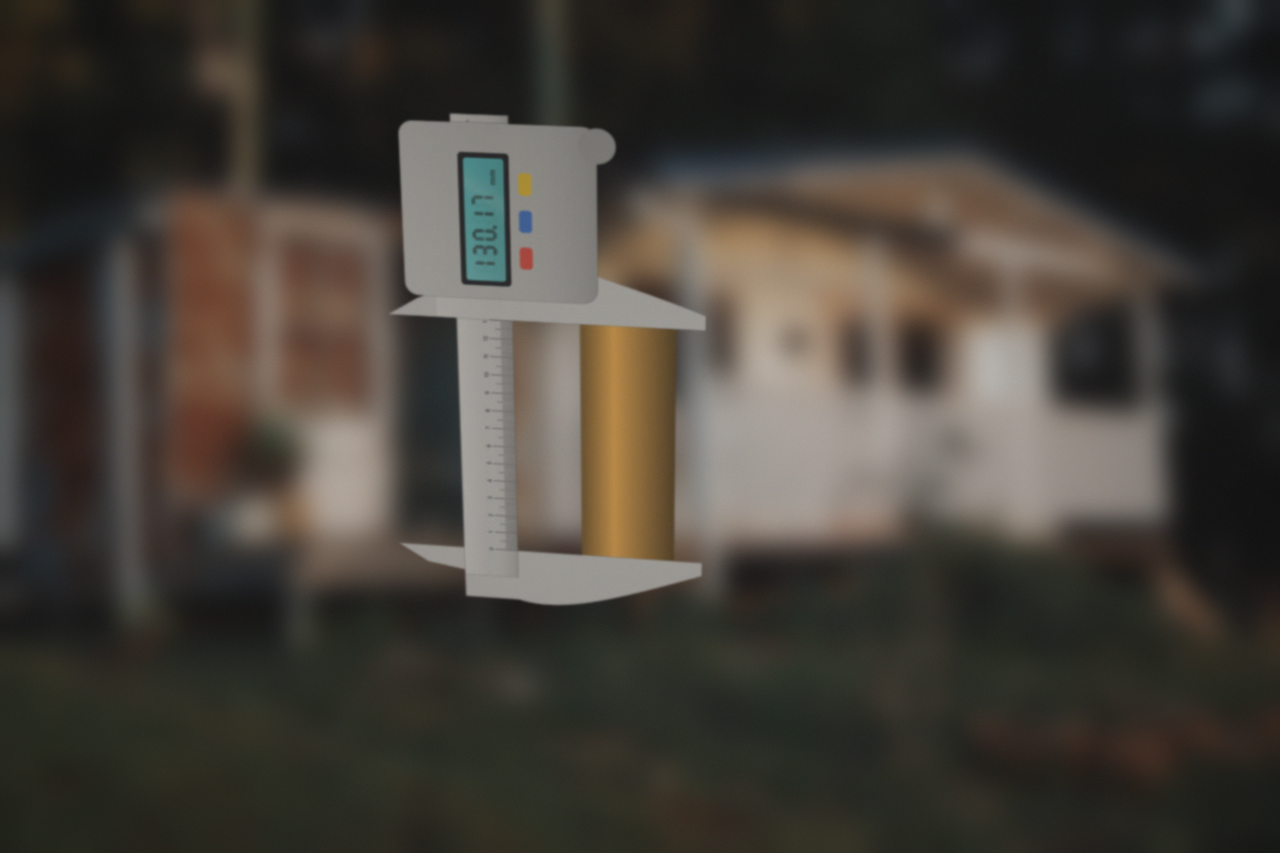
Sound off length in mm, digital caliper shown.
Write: 130.17 mm
